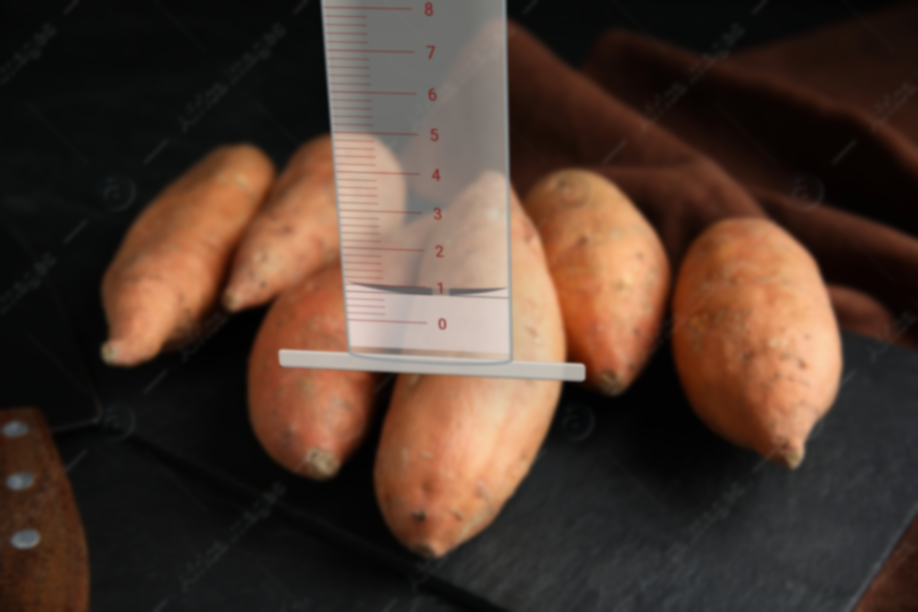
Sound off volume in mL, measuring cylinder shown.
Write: 0.8 mL
